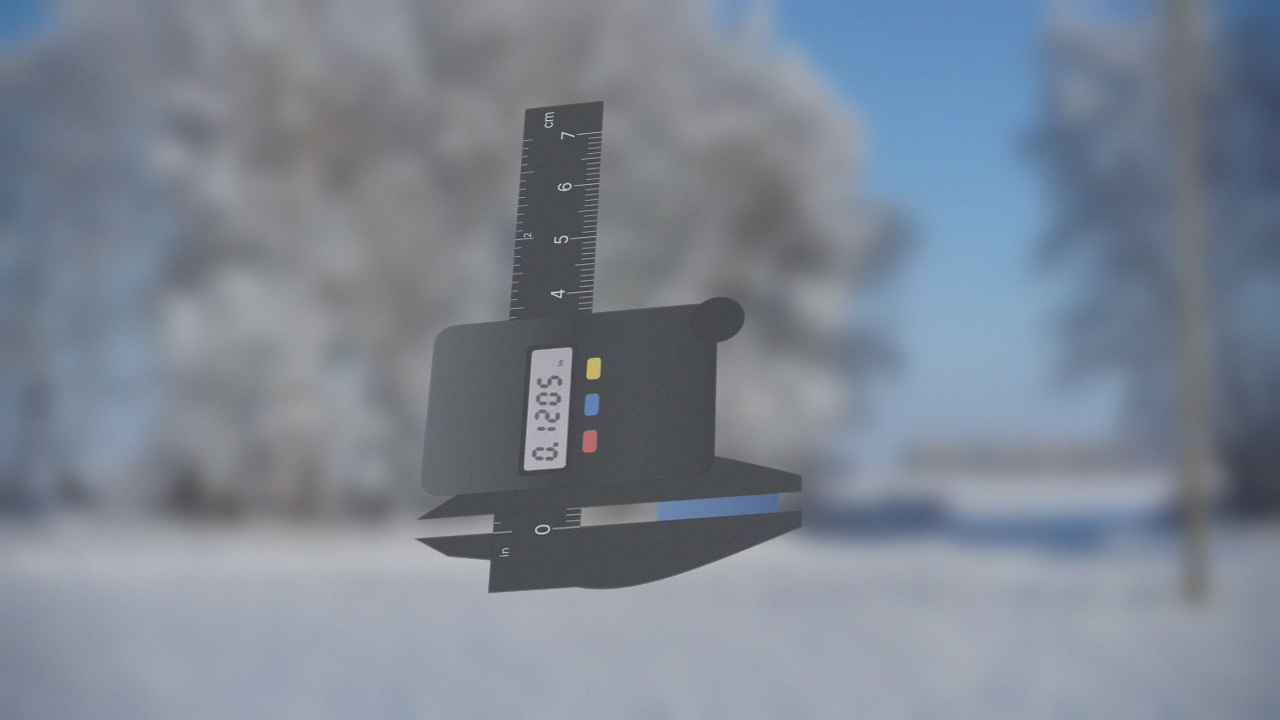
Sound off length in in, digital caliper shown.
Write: 0.1205 in
